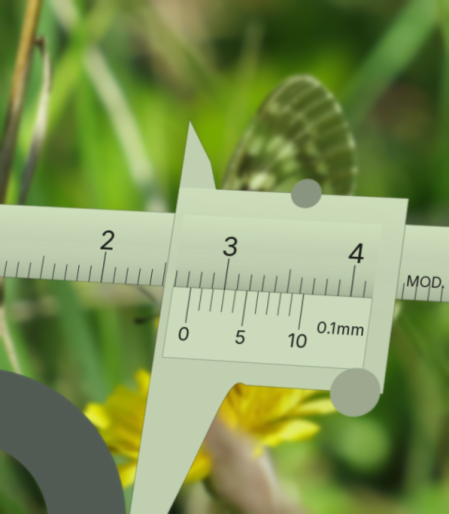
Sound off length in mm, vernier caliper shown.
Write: 27.3 mm
